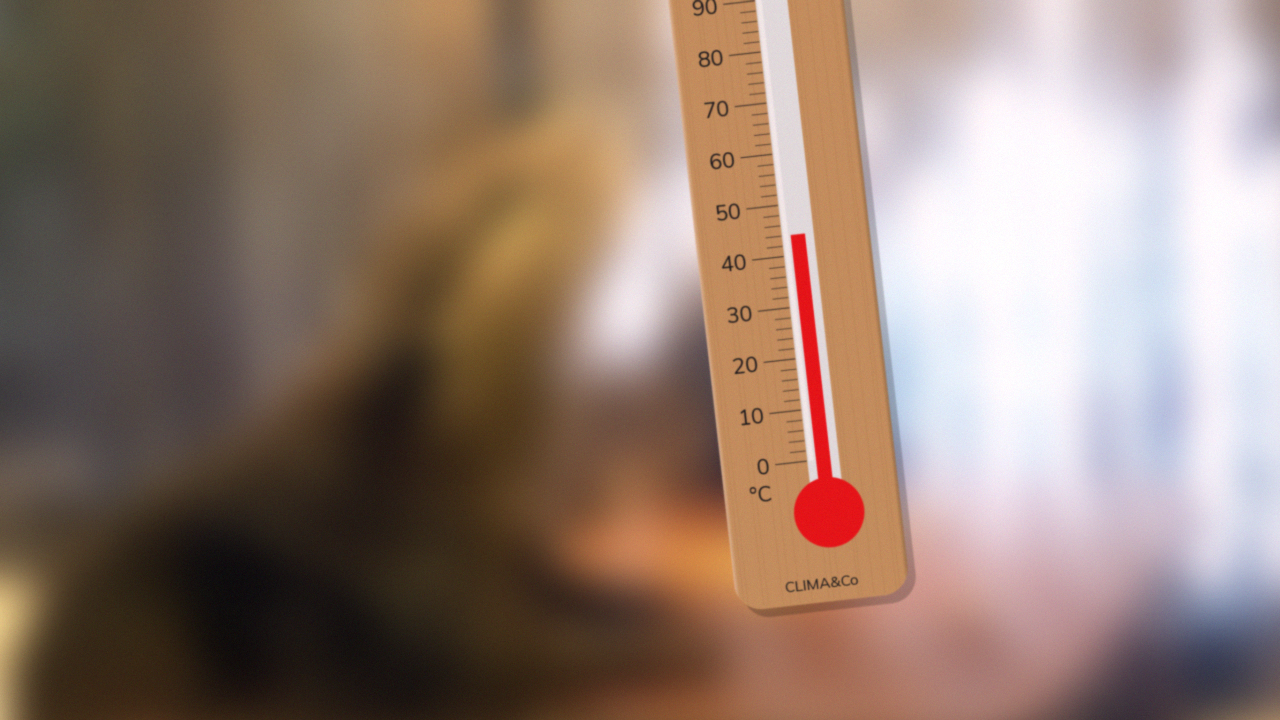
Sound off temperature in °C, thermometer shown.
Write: 44 °C
